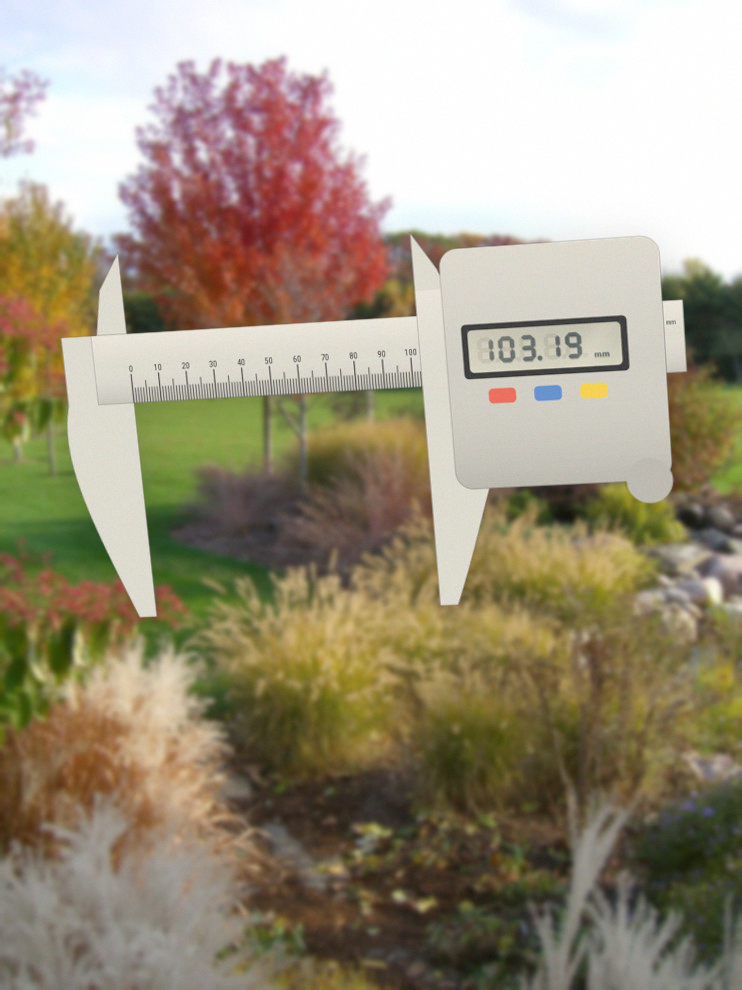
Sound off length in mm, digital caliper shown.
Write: 103.19 mm
